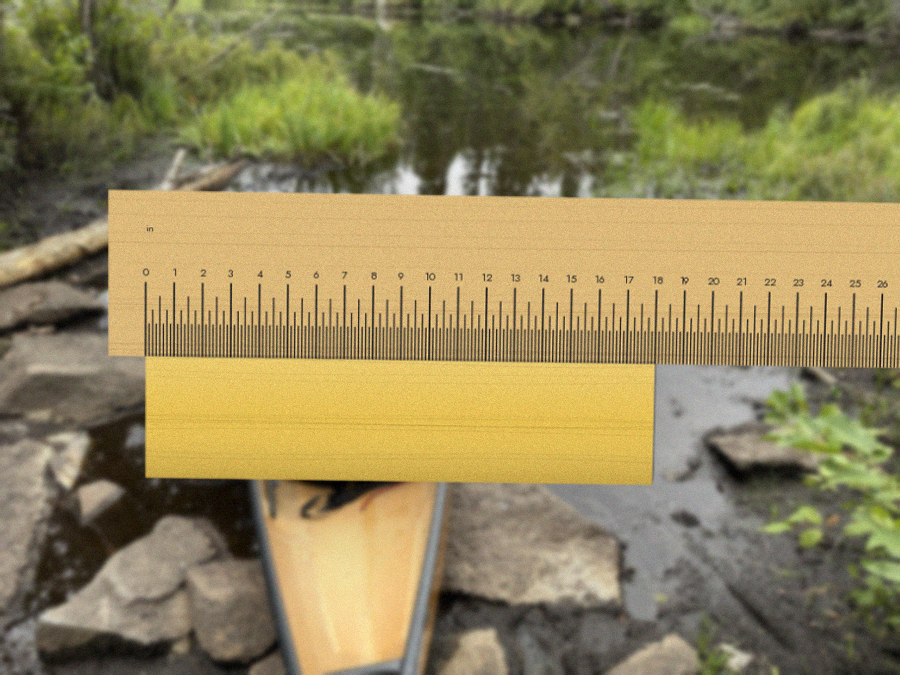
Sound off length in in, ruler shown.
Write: 18 in
